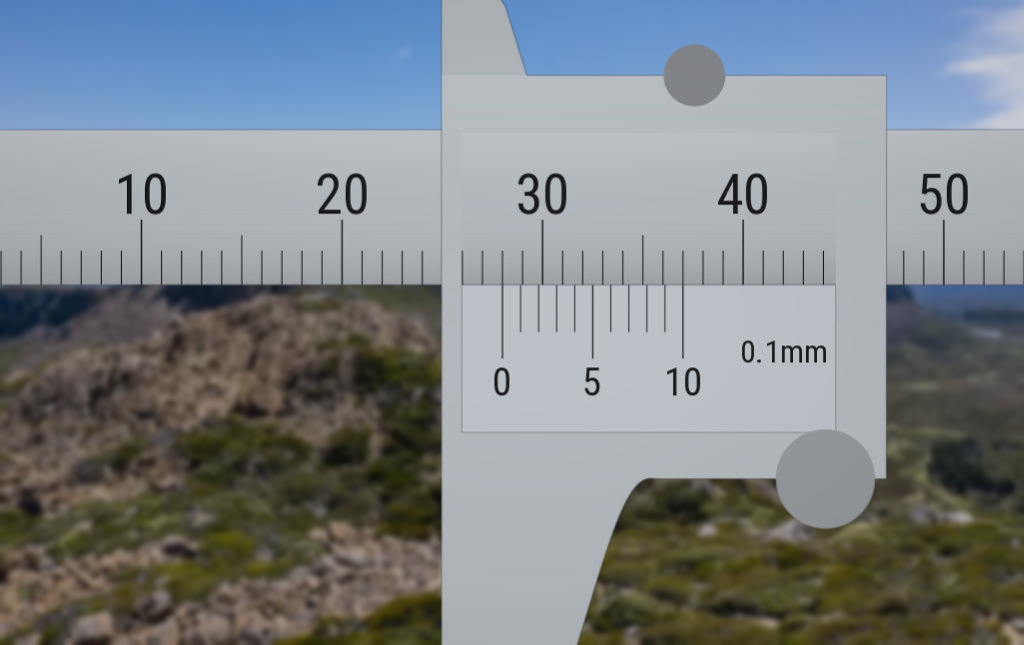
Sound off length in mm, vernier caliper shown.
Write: 28.0 mm
